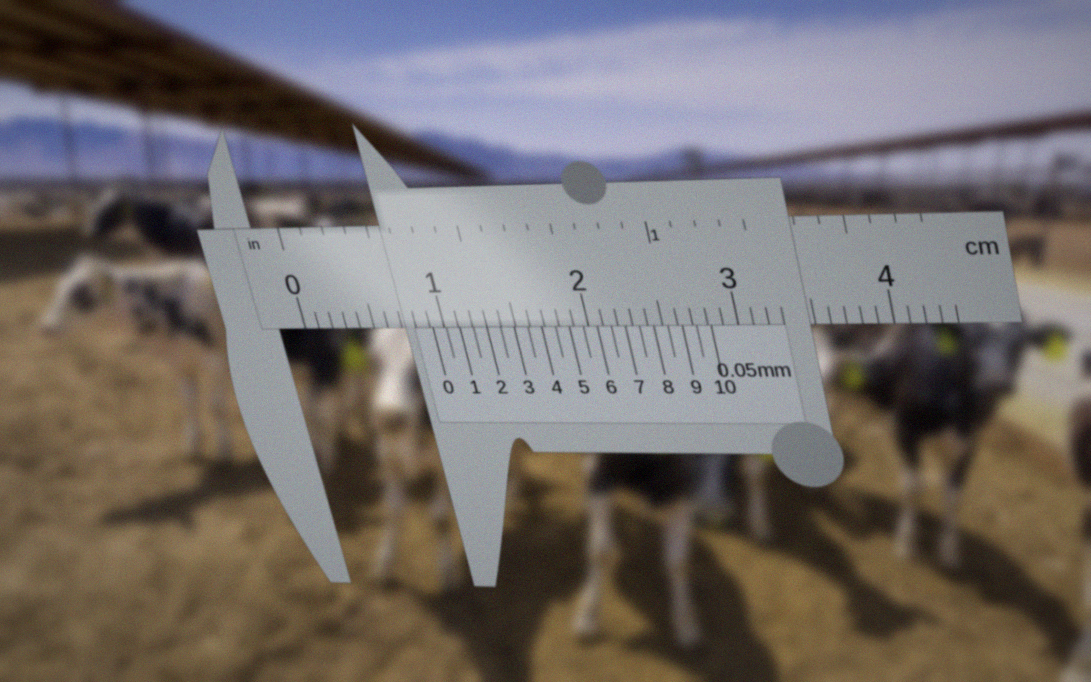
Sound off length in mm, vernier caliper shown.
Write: 9.2 mm
